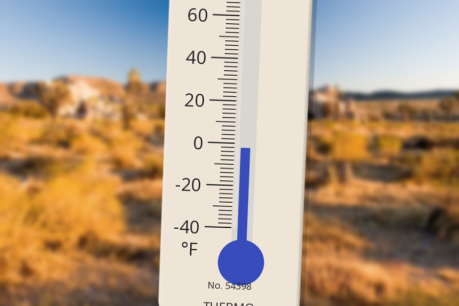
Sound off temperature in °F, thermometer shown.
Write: -2 °F
